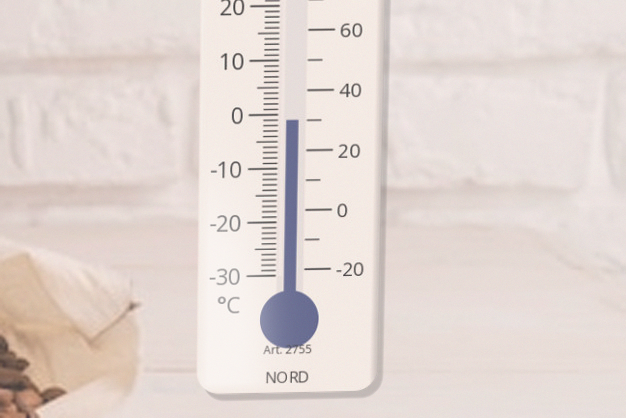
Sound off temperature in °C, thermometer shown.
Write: -1 °C
